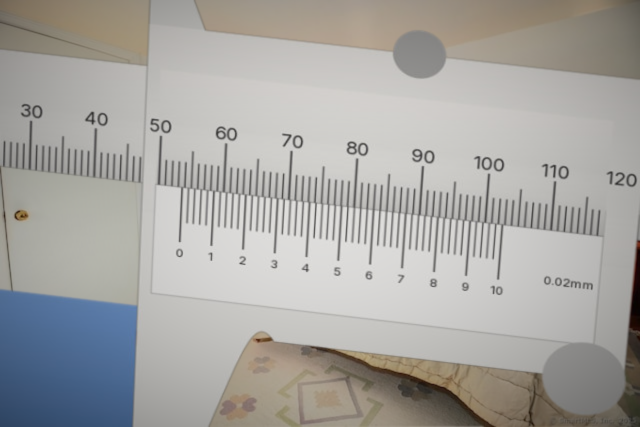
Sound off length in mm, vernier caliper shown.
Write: 53.6 mm
